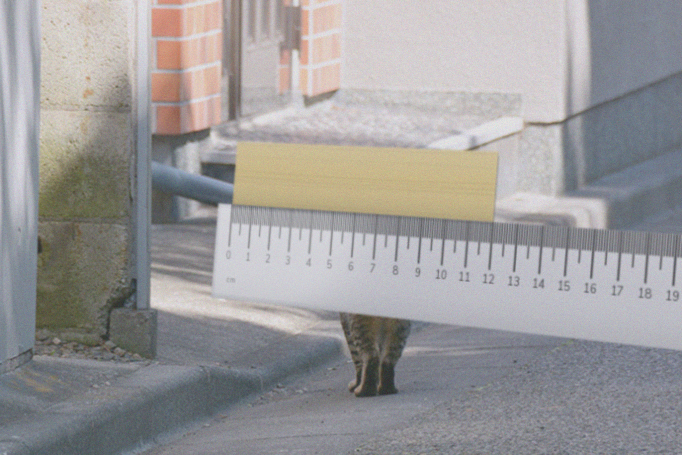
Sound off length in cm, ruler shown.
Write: 12 cm
